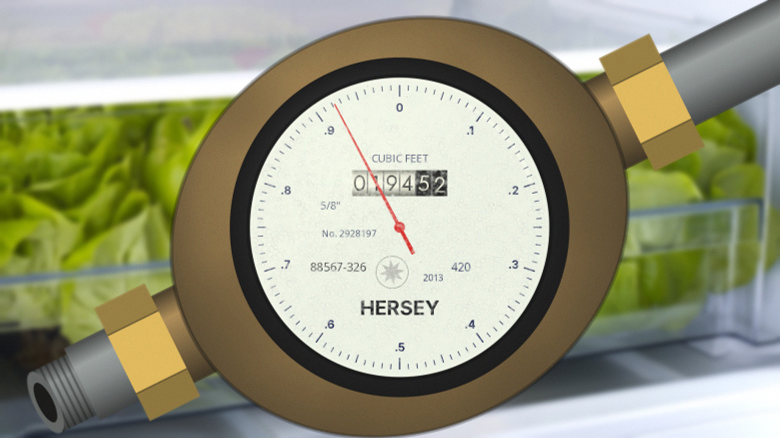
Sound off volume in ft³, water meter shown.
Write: 19451.92 ft³
